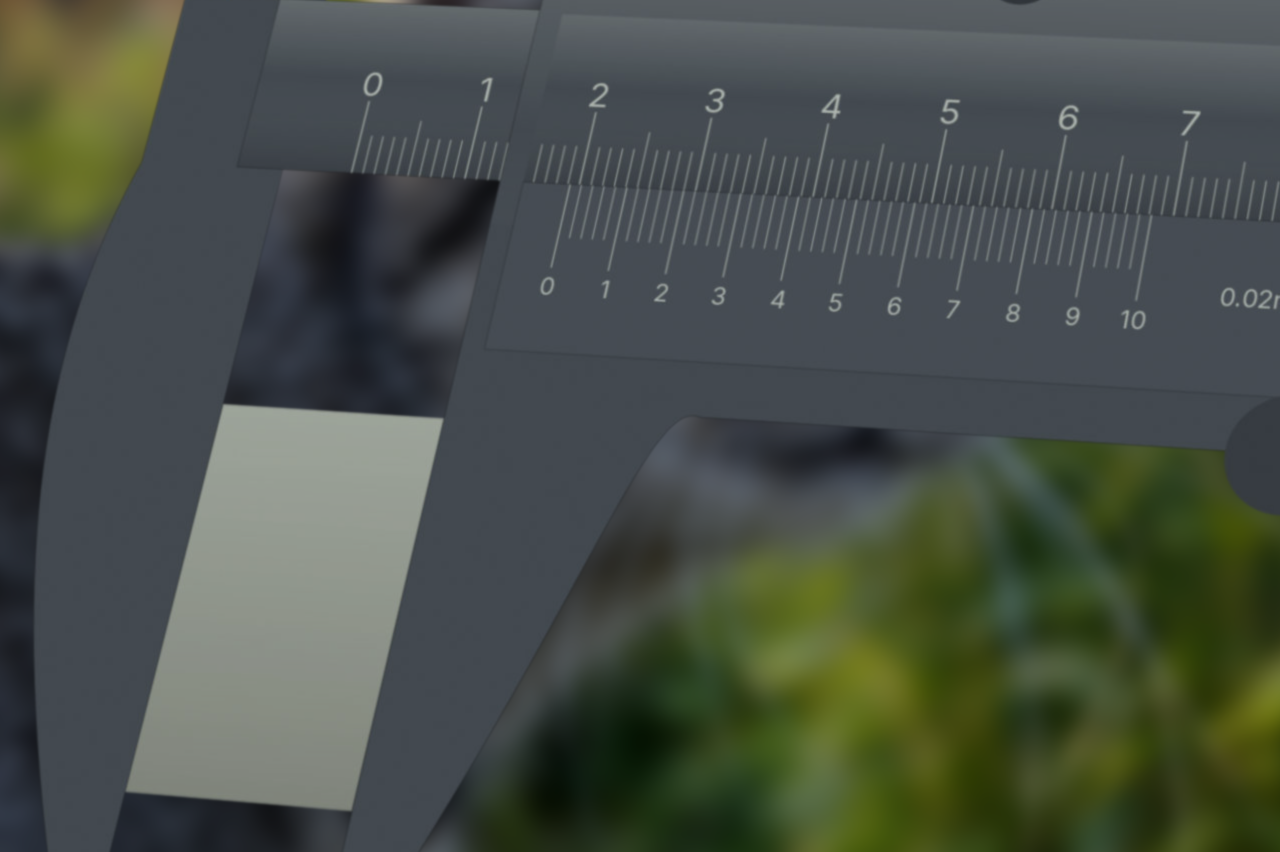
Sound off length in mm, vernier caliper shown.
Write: 19.2 mm
